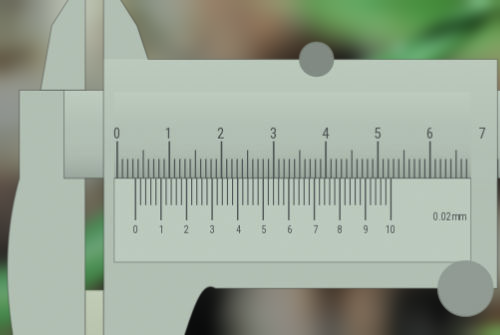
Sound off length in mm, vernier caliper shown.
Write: 3.5 mm
